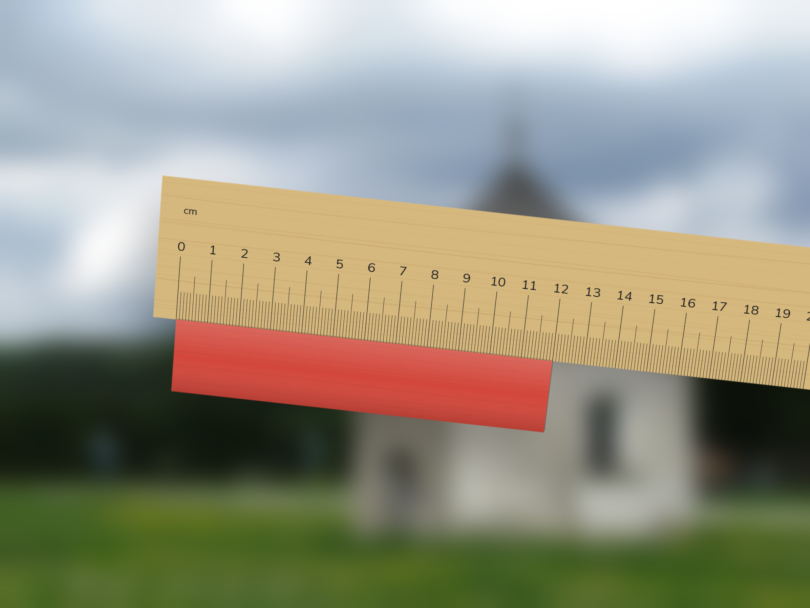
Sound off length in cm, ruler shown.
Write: 12 cm
